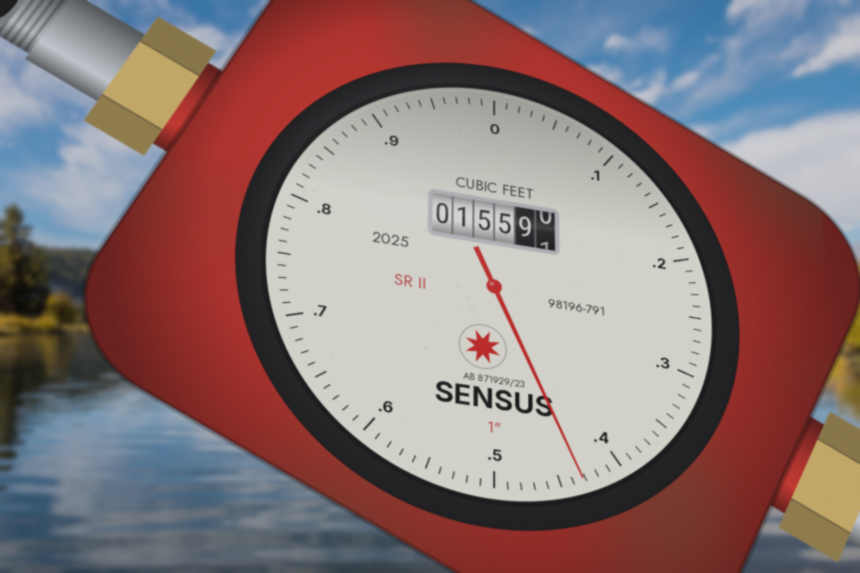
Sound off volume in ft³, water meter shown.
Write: 15590.43 ft³
